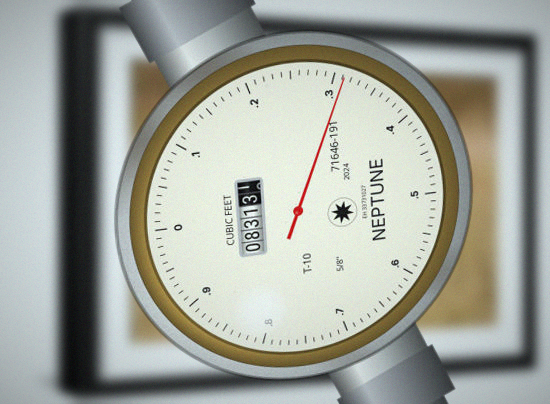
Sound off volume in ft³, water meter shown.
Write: 83131.31 ft³
